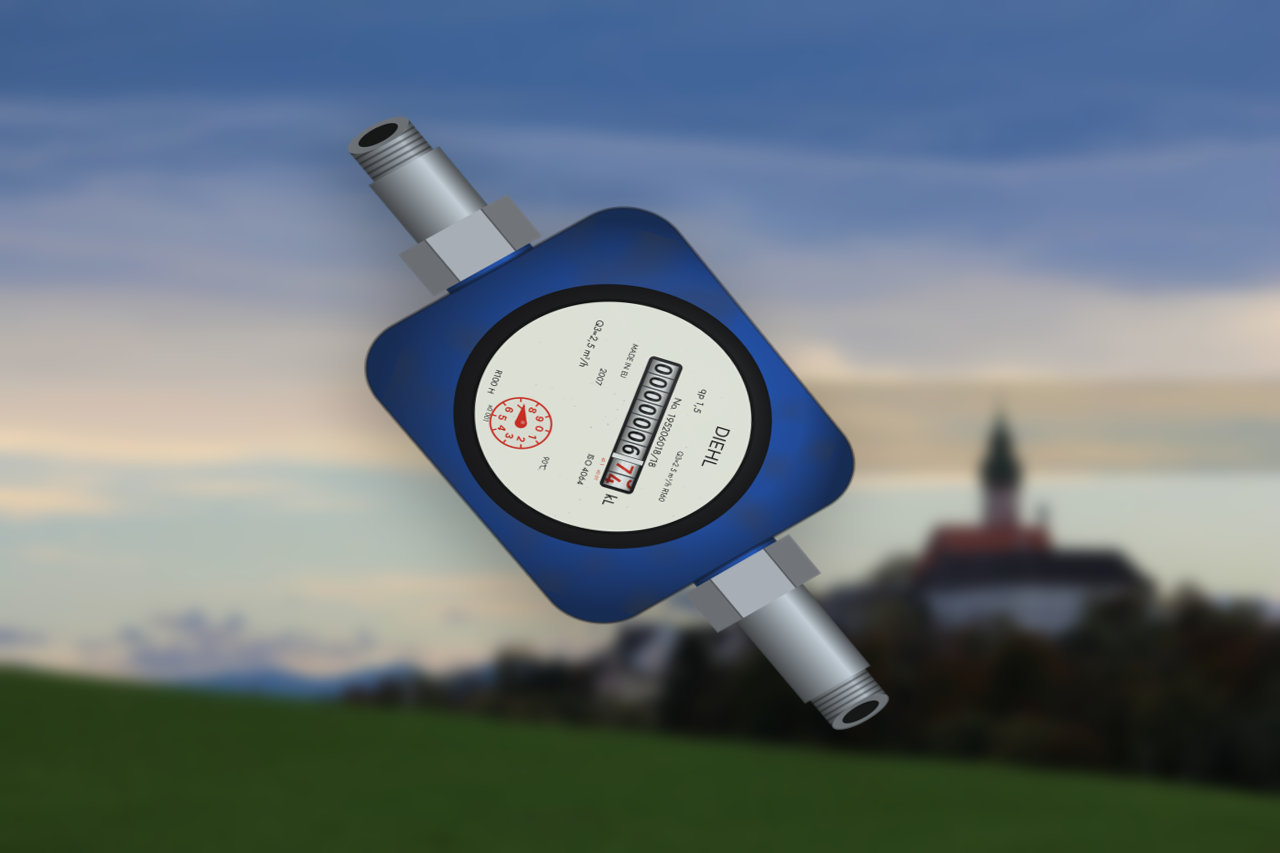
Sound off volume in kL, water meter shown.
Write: 6.737 kL
